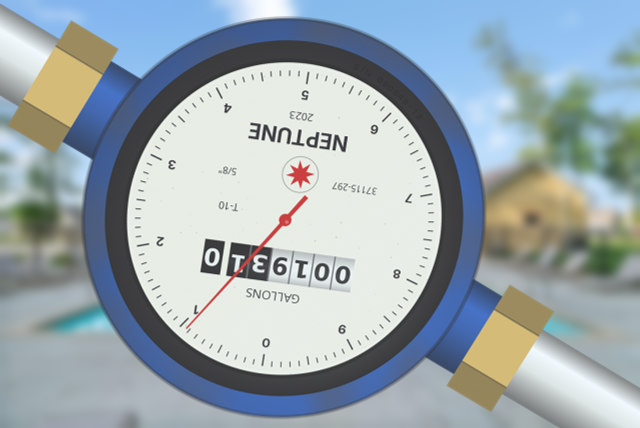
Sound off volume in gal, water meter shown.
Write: 19310.9 gal
